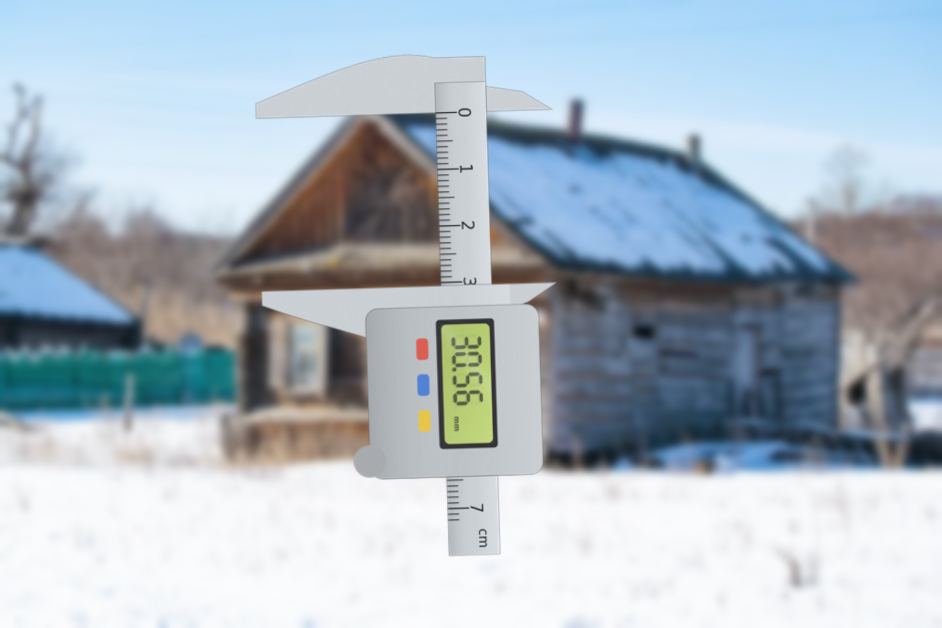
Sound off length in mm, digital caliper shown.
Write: 30.56 mm
